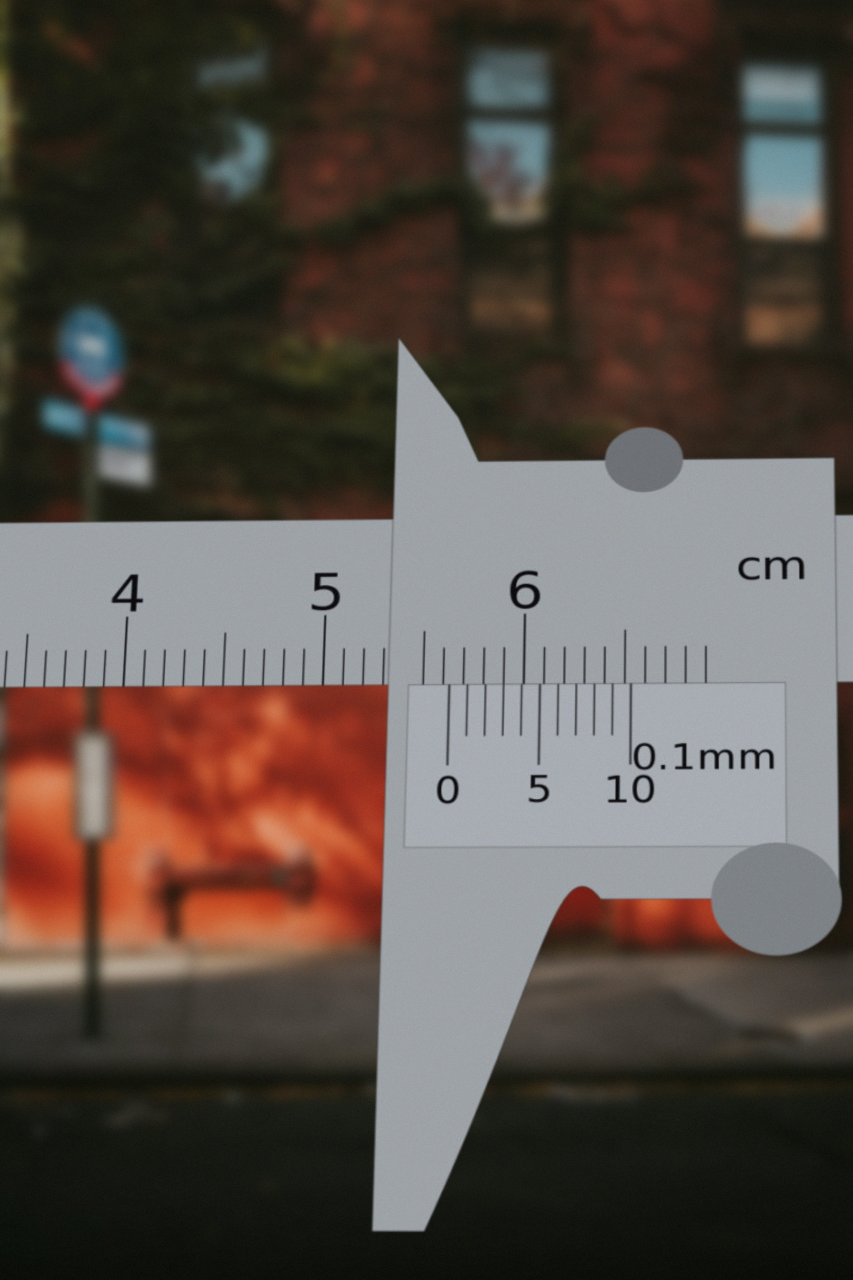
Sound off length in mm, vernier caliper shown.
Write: 56.3 mm
